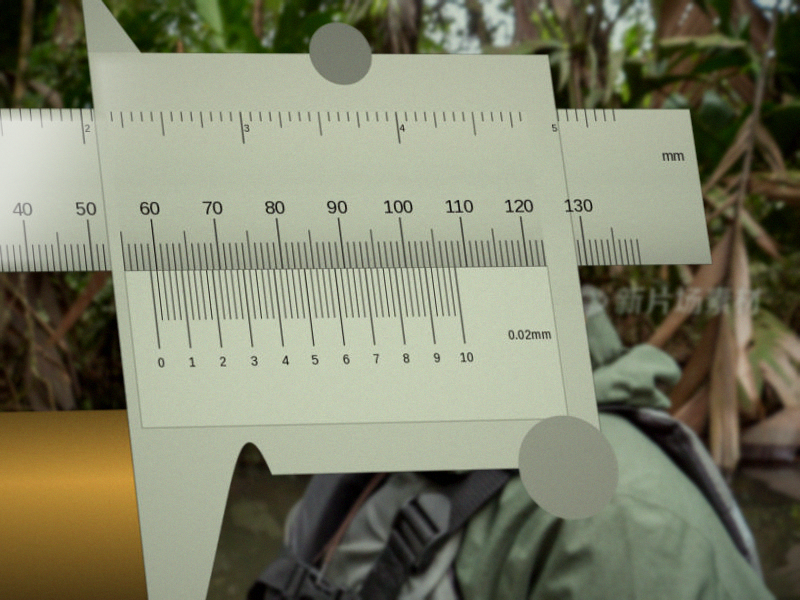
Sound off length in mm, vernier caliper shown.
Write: 59.0 mm
